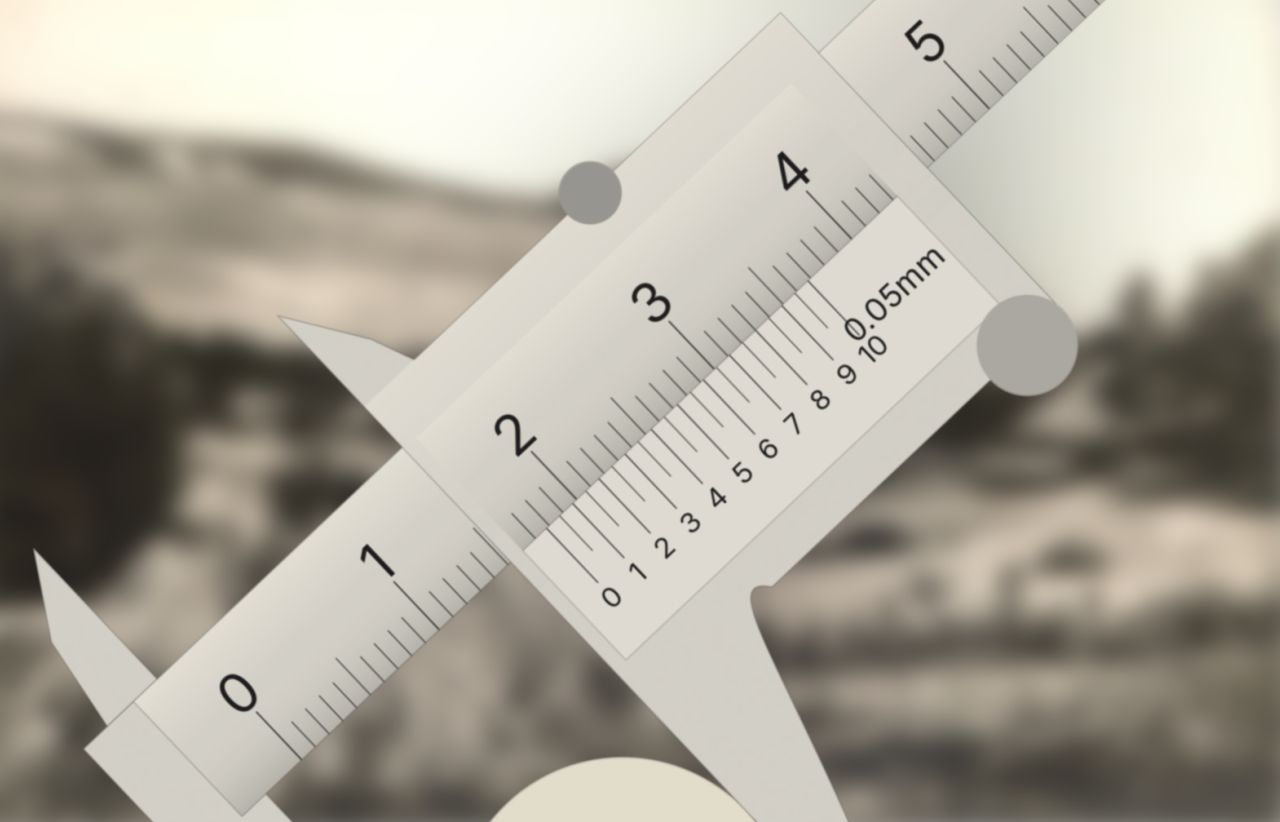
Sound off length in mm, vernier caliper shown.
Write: 17.8 mm
